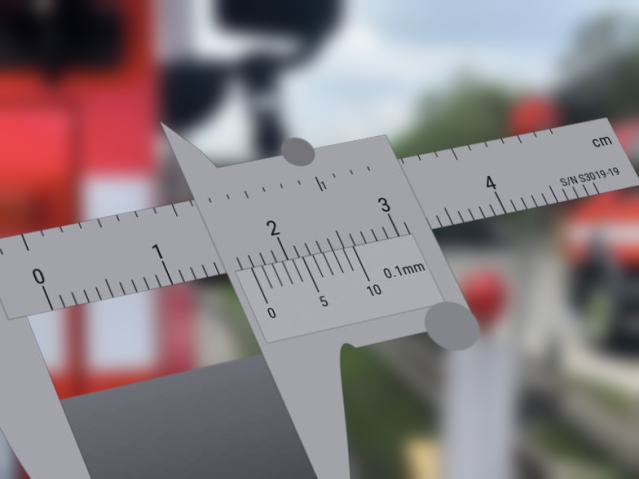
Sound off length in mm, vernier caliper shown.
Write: 16.8 mm
